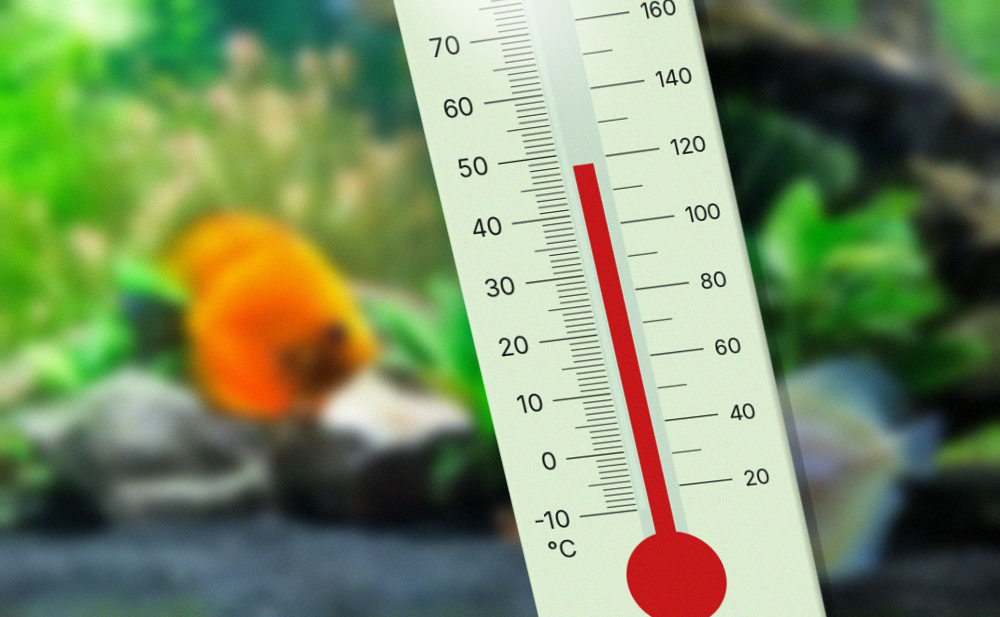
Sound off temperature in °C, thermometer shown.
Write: 48 °C
